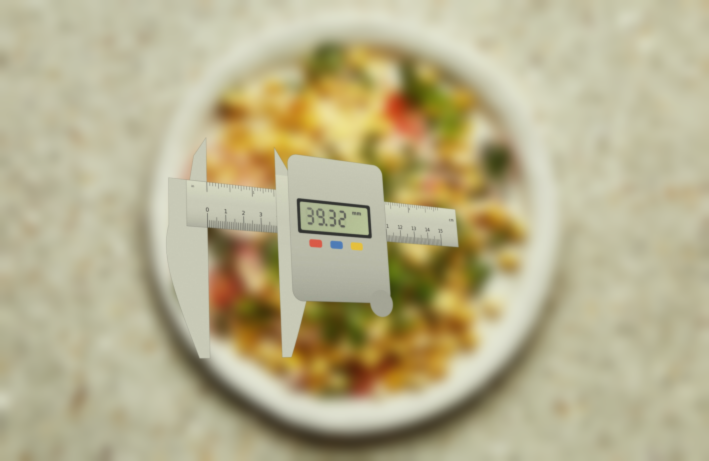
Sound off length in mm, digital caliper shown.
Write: 39.32 mm
